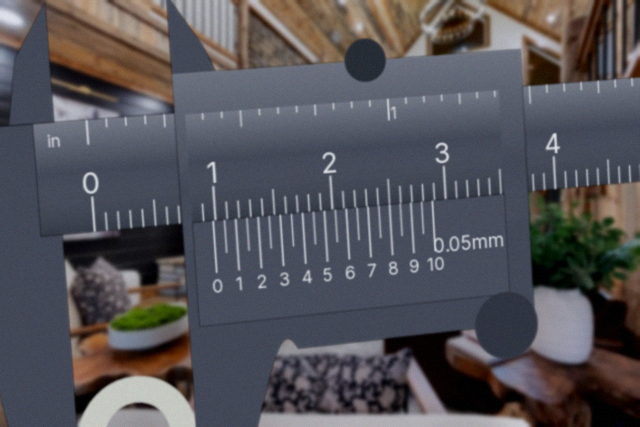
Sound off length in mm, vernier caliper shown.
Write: 9.8 mm
